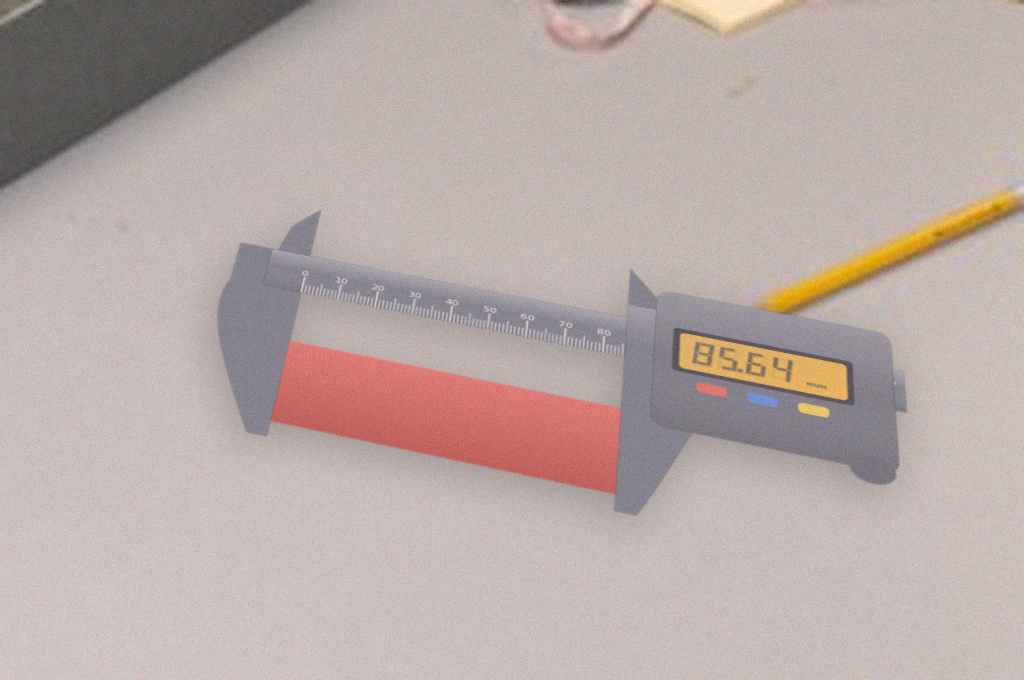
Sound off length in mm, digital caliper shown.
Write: 85.64 mm
